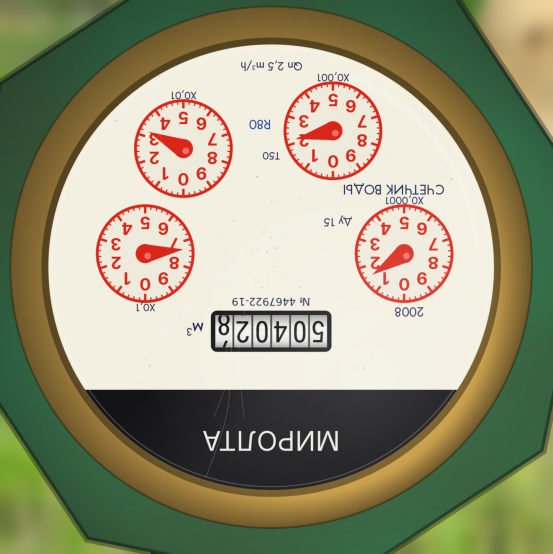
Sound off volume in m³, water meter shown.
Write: 504027.7321 m³
